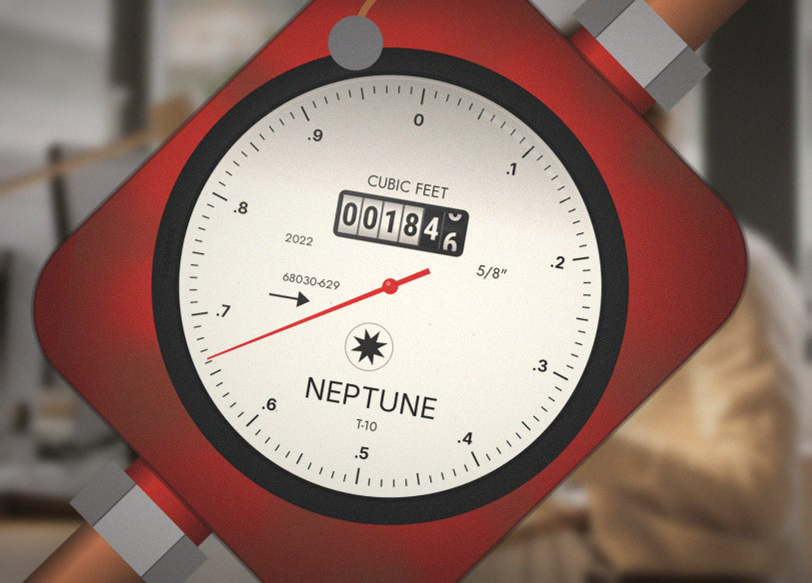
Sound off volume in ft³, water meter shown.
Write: 1845.66 ft³
